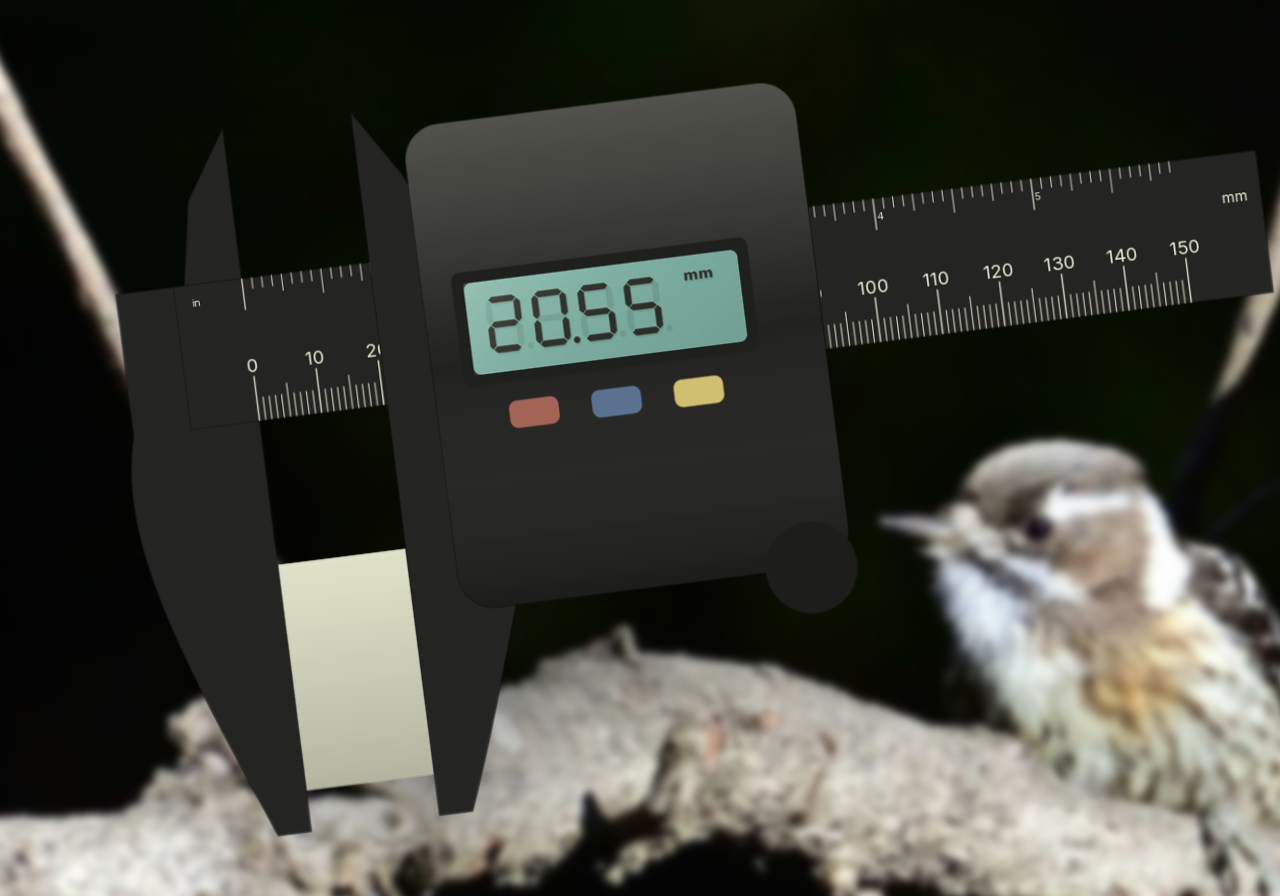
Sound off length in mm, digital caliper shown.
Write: 20.55 mm
